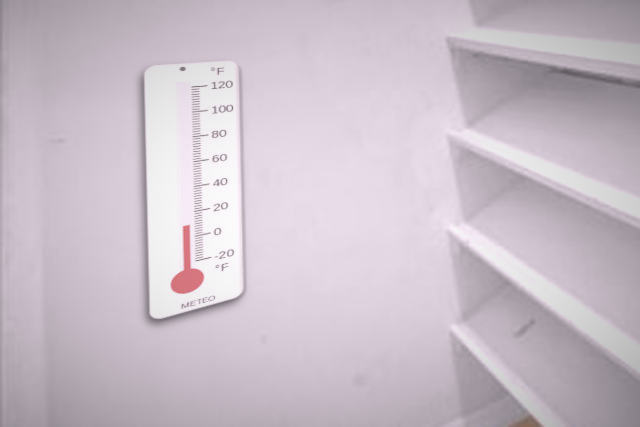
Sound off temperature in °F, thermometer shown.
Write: 10 °F
